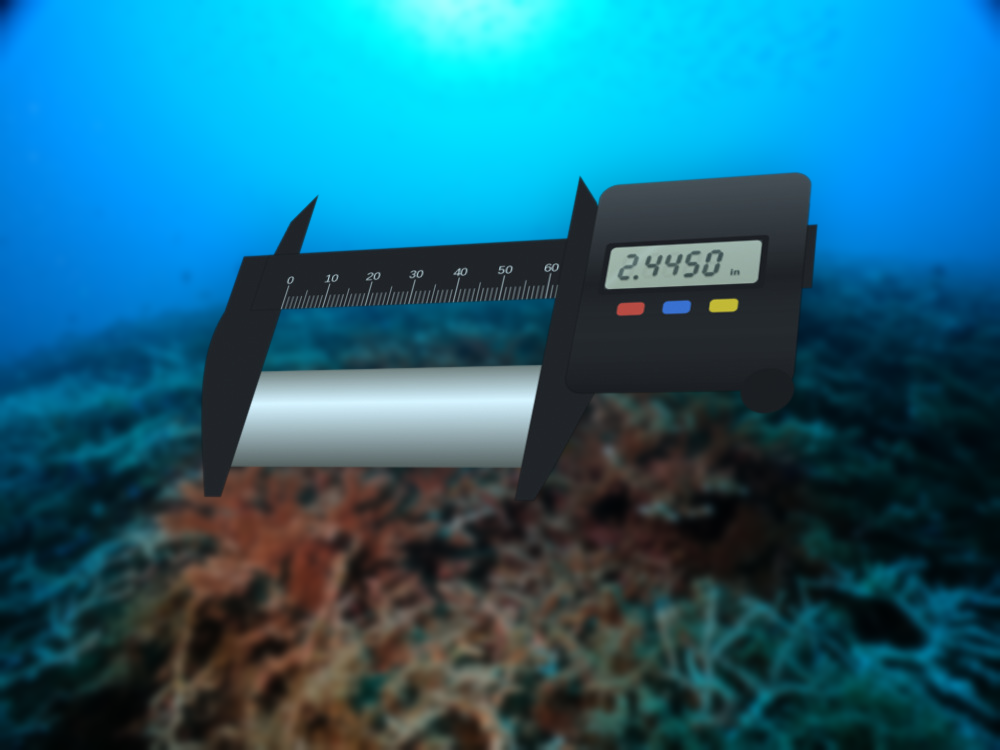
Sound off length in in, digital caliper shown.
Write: 2.4450 in
